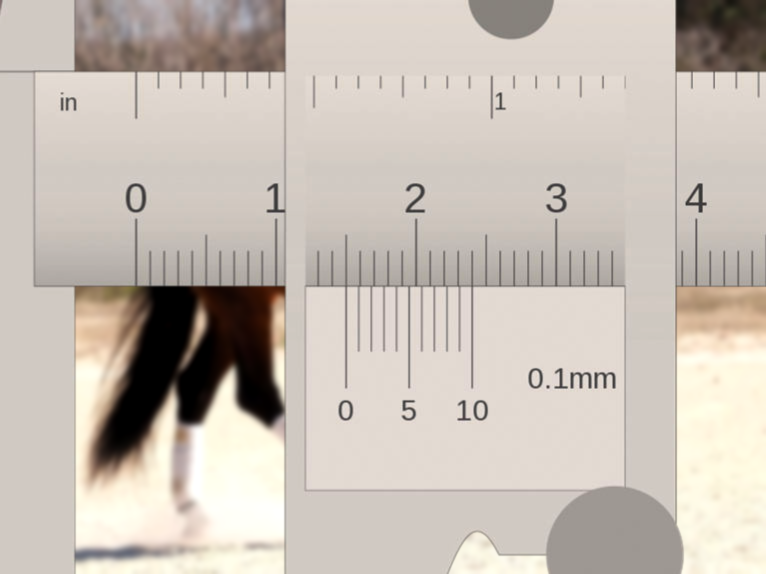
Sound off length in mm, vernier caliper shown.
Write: 15.0 mm
